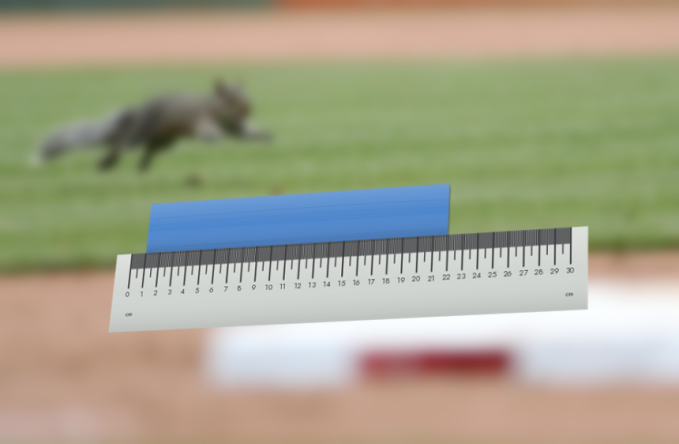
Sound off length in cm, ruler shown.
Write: 21 cm
